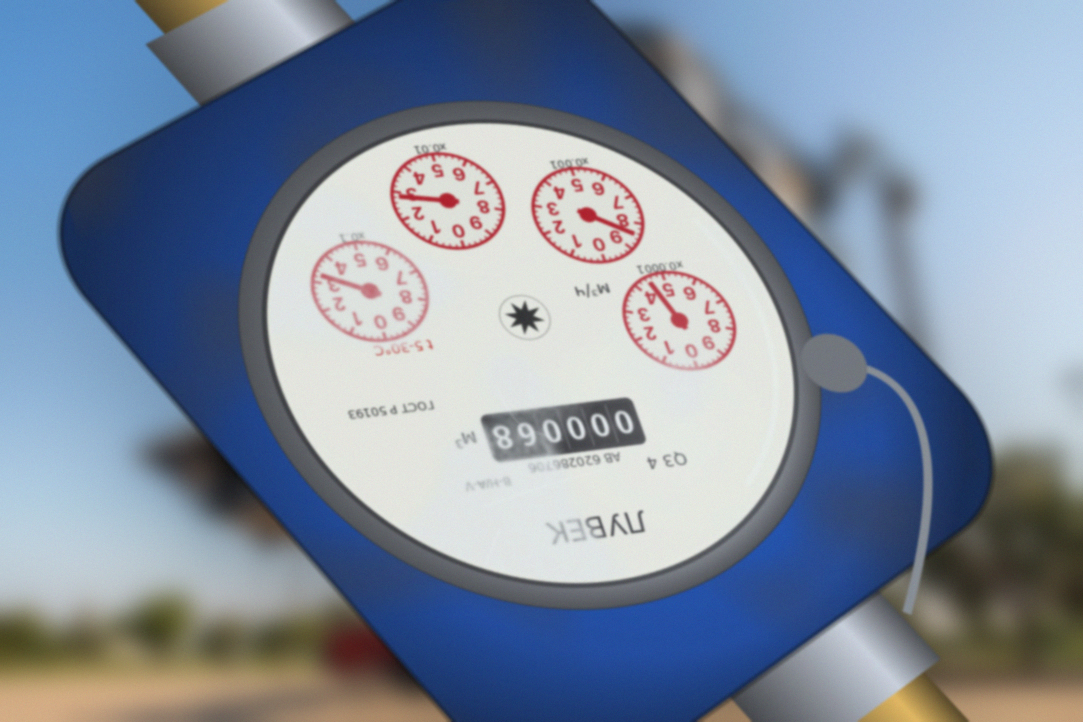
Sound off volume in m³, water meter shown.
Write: 68.3284 m³
